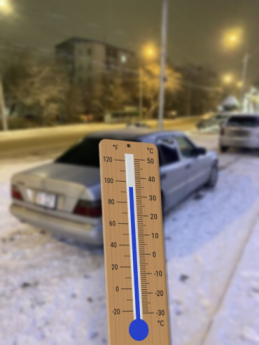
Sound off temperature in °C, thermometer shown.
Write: 35 °C
